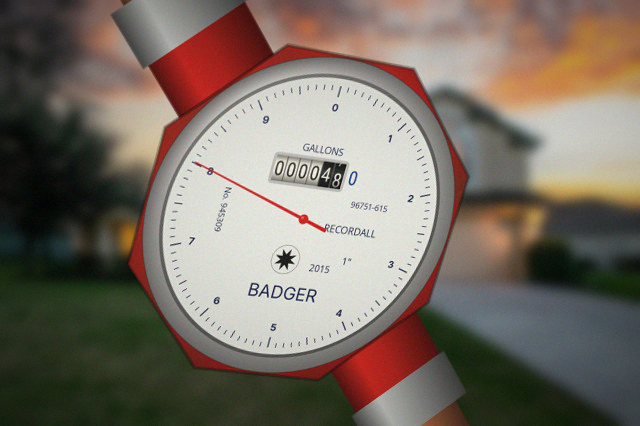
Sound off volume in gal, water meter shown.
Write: 478.0 gal
